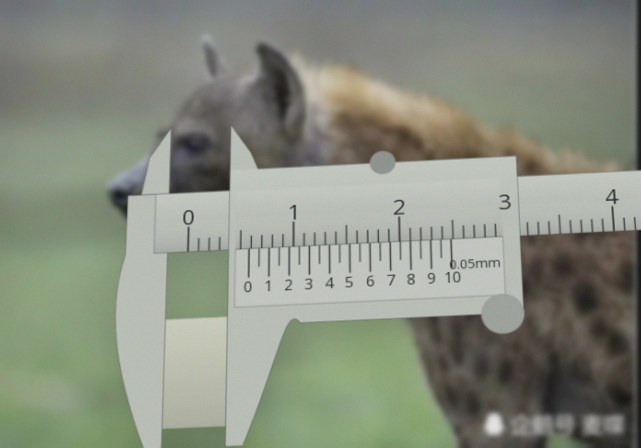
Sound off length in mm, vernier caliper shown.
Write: 5.8 mm
